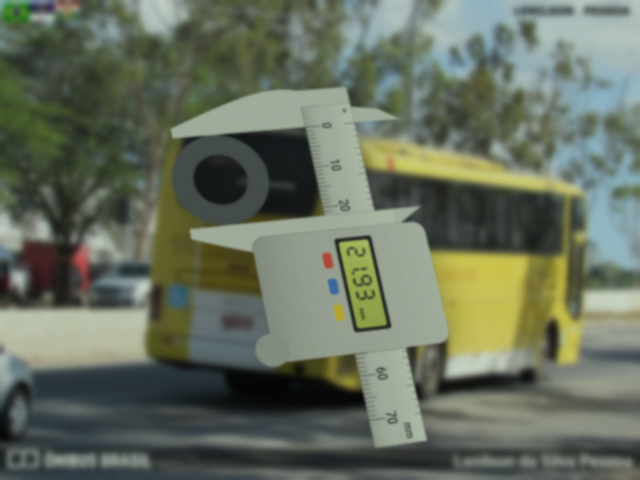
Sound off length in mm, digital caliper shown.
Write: 21.93 mm
